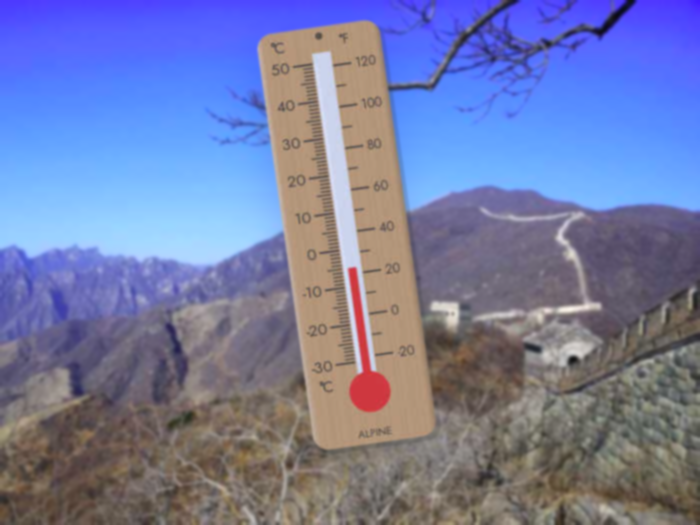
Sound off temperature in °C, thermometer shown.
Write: -5 °C
